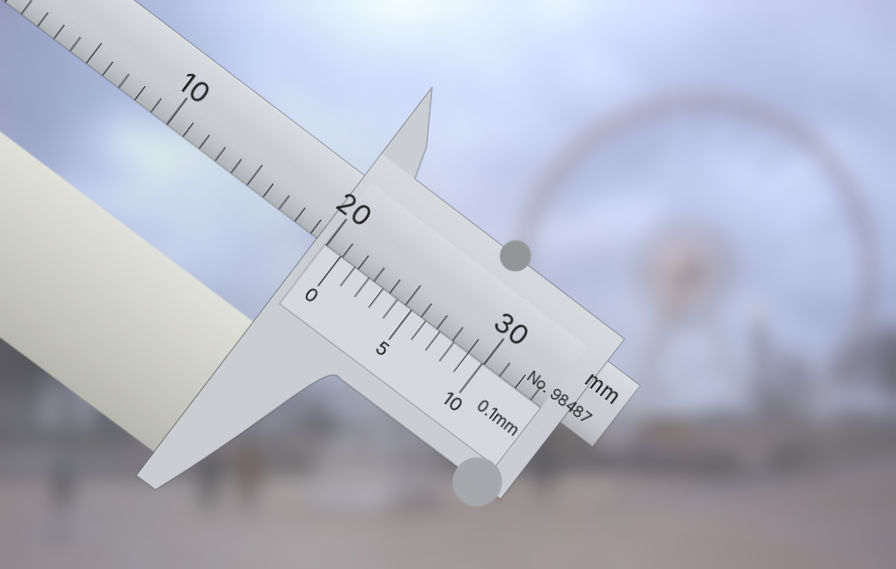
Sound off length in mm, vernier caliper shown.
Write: 20.9 mm
